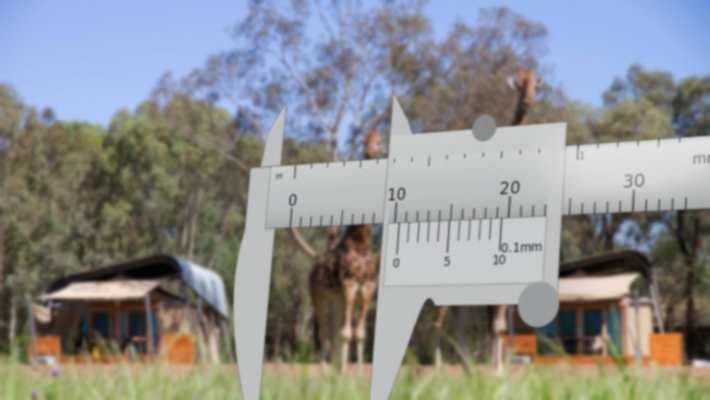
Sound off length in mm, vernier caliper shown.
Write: 10.4 mm
